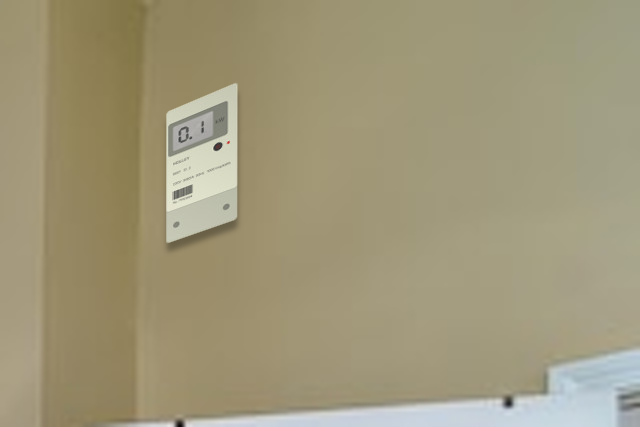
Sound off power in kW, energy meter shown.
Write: 0.1 kW
